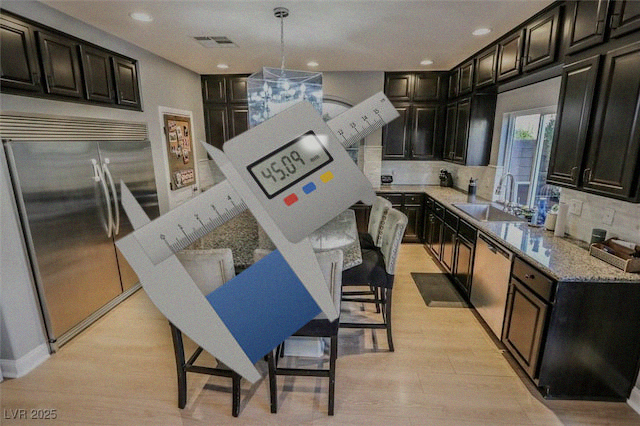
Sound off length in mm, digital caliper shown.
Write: 45.09 mm
